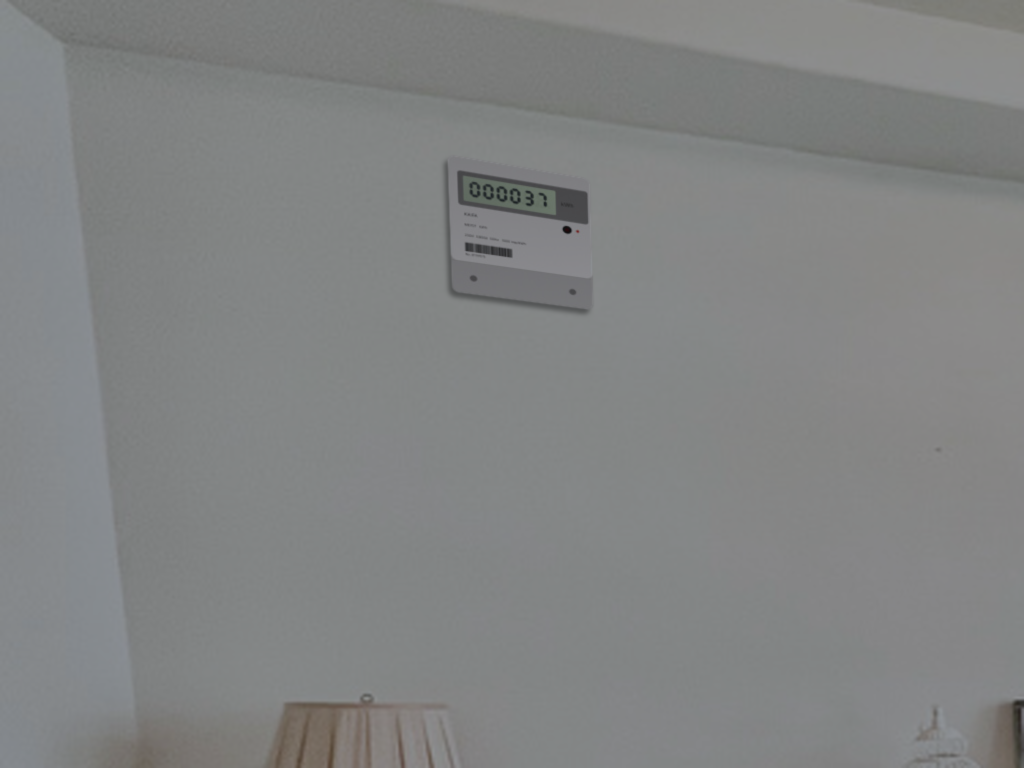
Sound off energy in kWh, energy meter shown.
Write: 37 kWh
